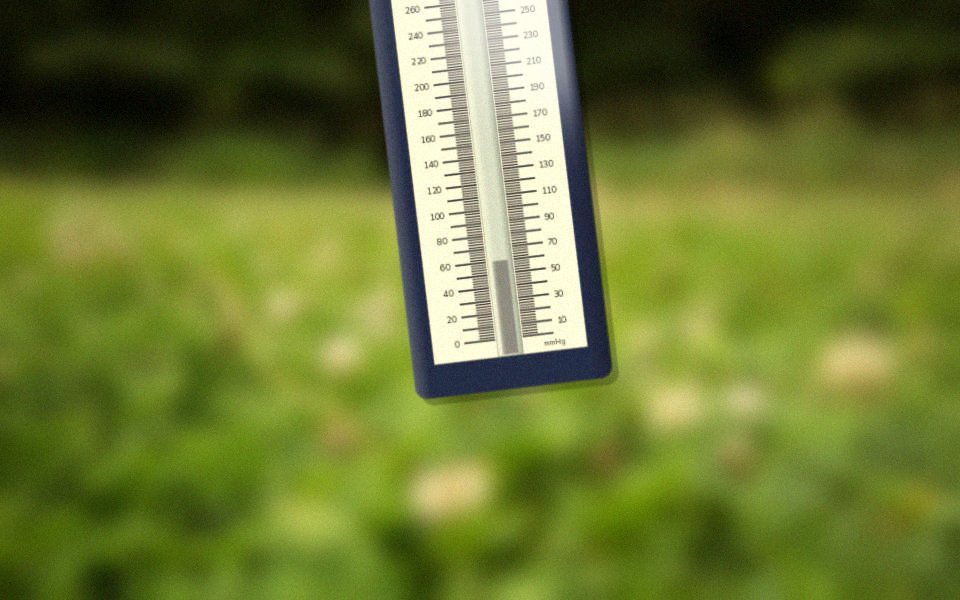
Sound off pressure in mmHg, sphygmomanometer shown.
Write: 60 mmHg
